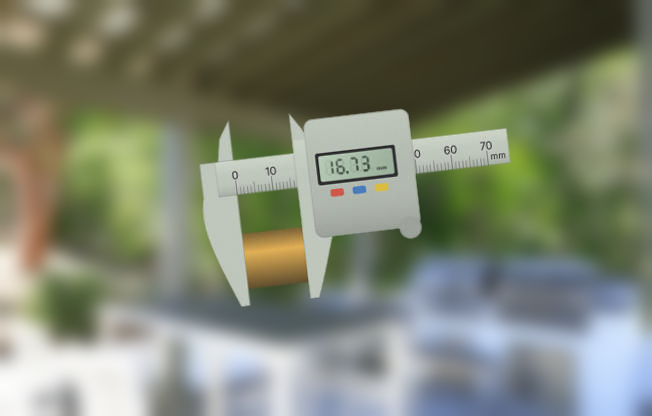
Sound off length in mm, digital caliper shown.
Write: 16.73 mm
